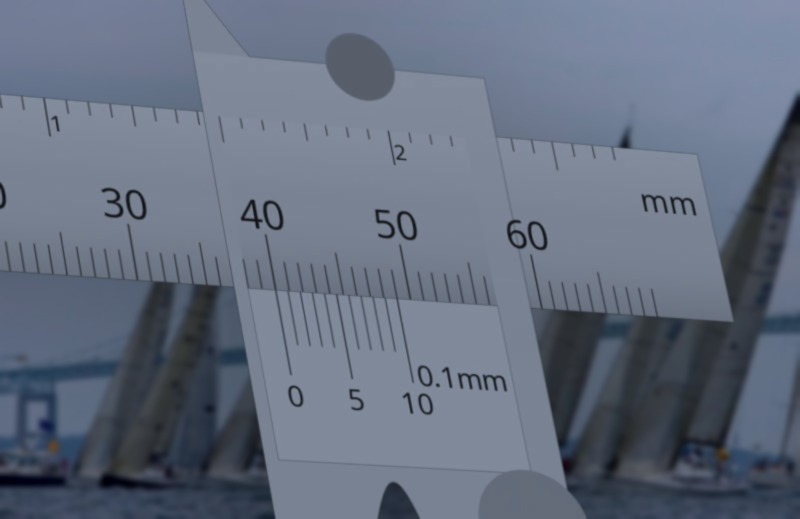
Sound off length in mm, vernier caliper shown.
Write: 40.0 mm
